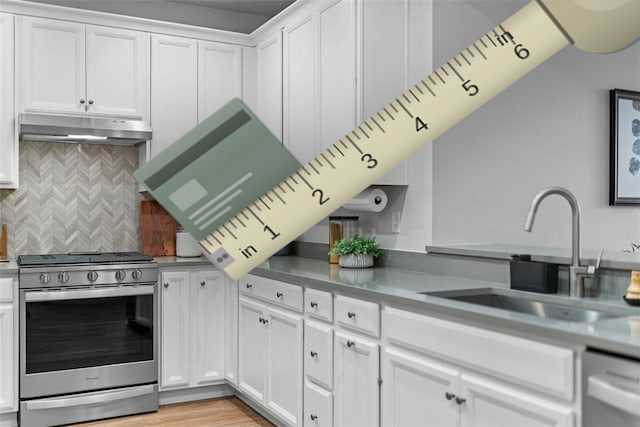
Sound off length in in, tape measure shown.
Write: 2.125 in
